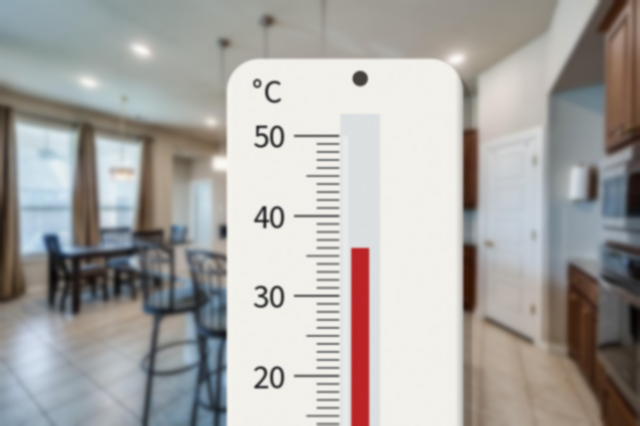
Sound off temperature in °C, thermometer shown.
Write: 36 °C
